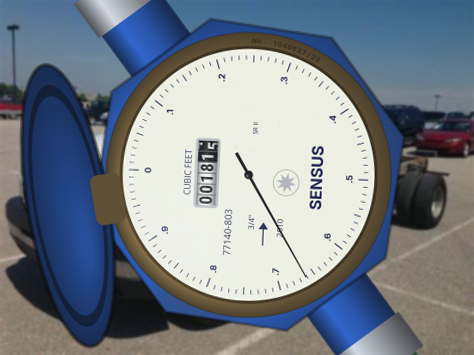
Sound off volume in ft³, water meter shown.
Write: 1814.66 ft³
